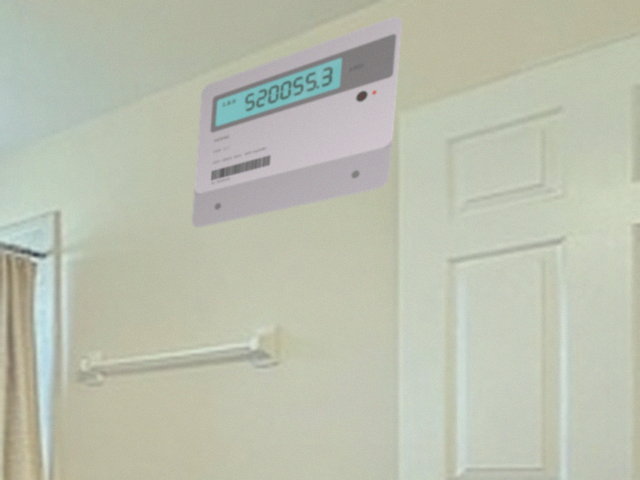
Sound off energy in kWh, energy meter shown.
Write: 520055.3 kWh
